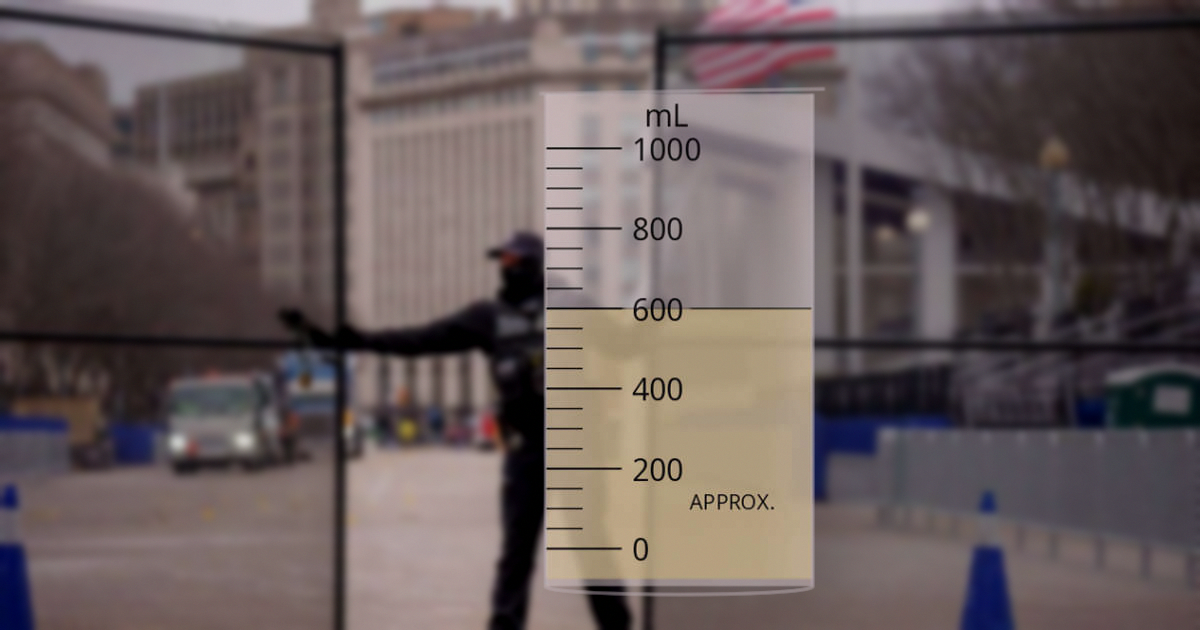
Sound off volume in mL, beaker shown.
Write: 600 mL
